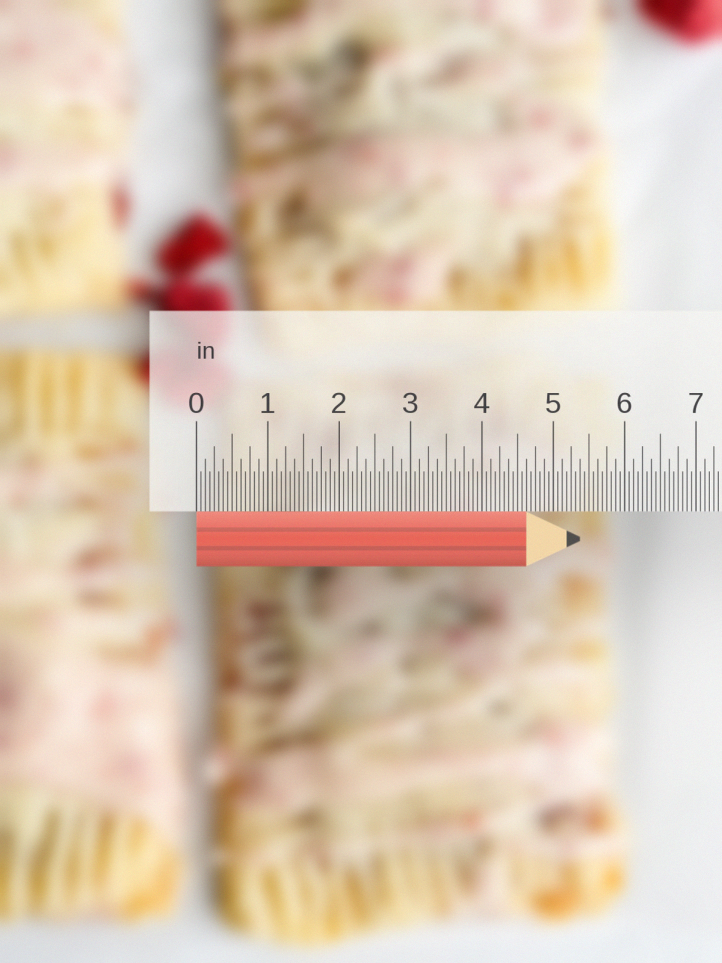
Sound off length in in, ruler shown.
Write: 5.375 in
